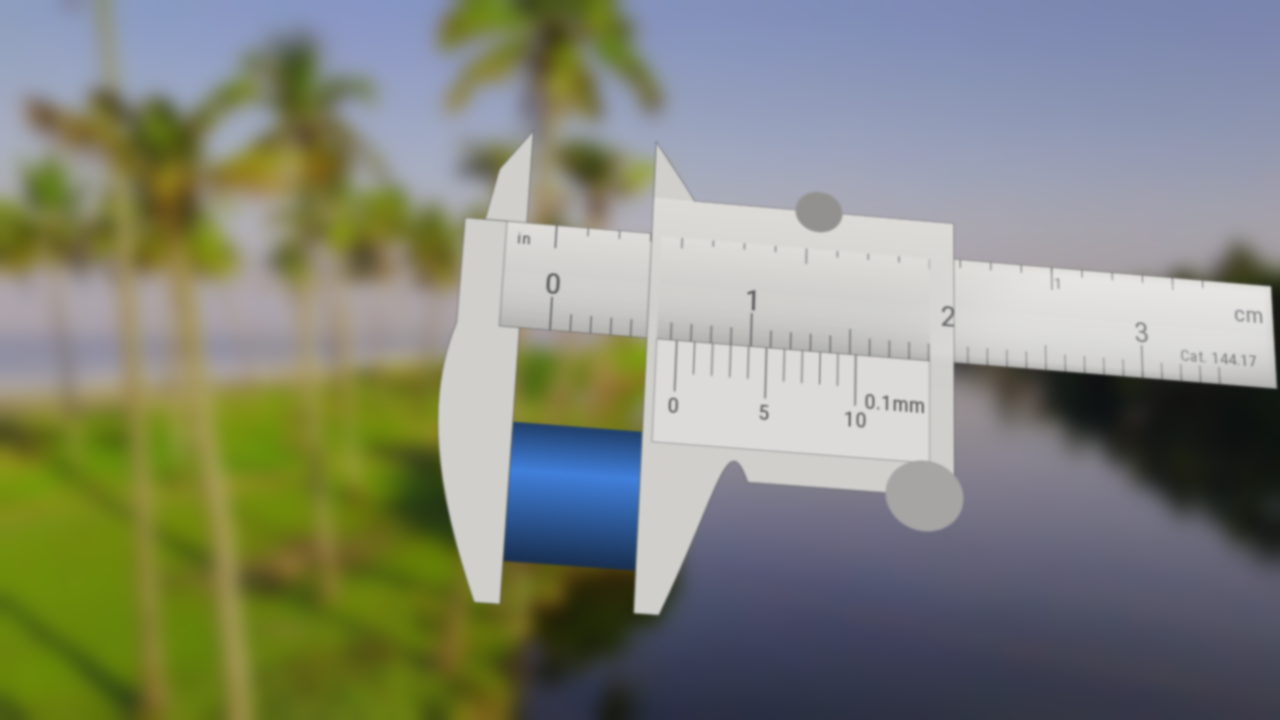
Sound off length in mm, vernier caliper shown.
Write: 6.3 mm
